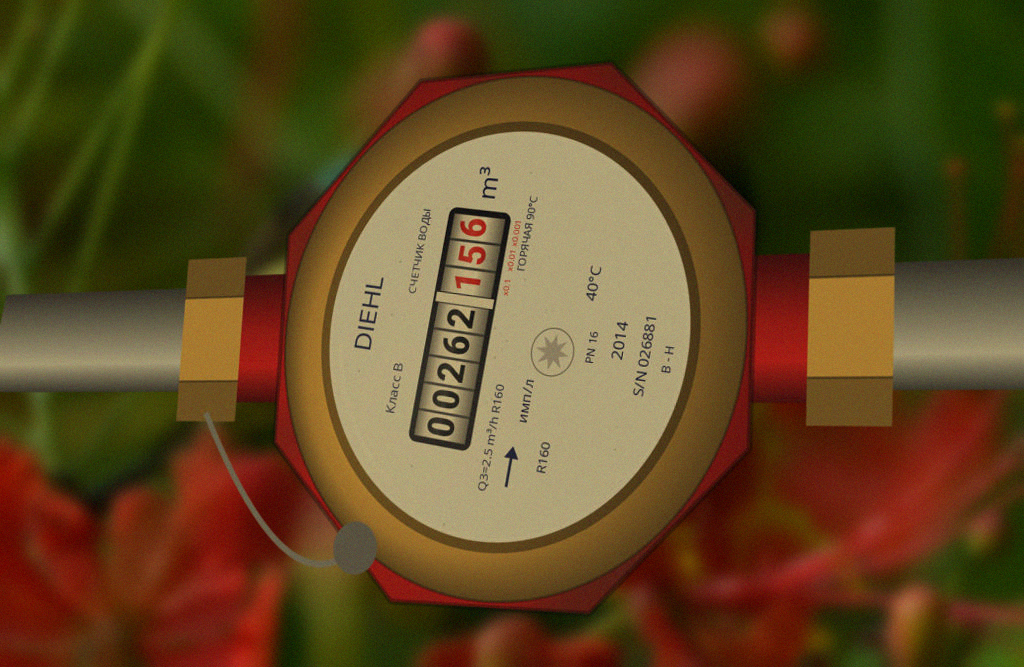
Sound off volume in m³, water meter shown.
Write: 262.156 m³
